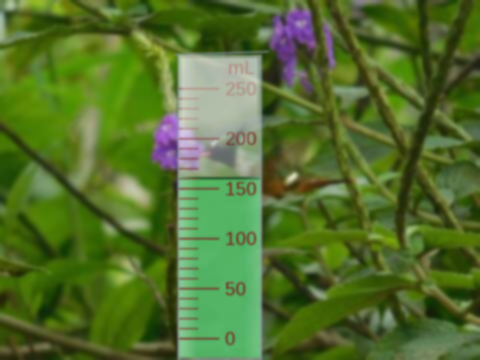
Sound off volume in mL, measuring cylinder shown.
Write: 160 mL
